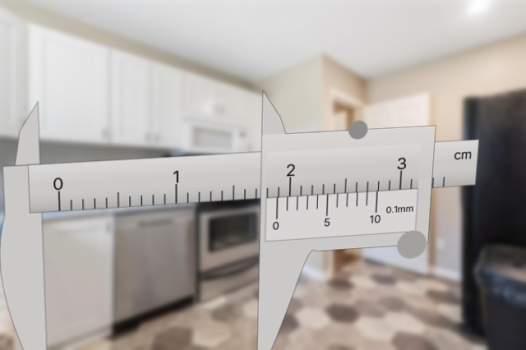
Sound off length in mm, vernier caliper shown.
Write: 18.9 mm
